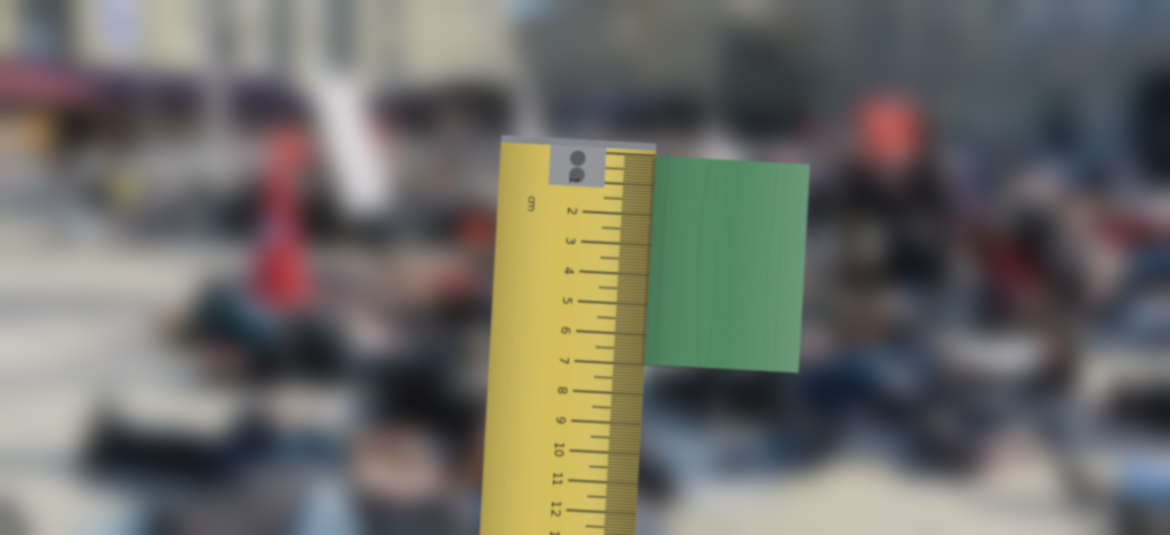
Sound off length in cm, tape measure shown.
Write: 7 cm
